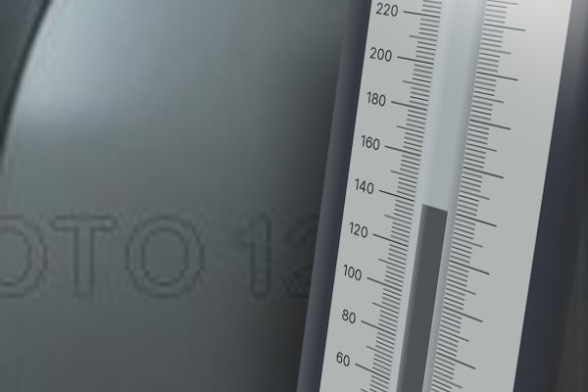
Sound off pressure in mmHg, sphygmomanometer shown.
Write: 140 mmHg
